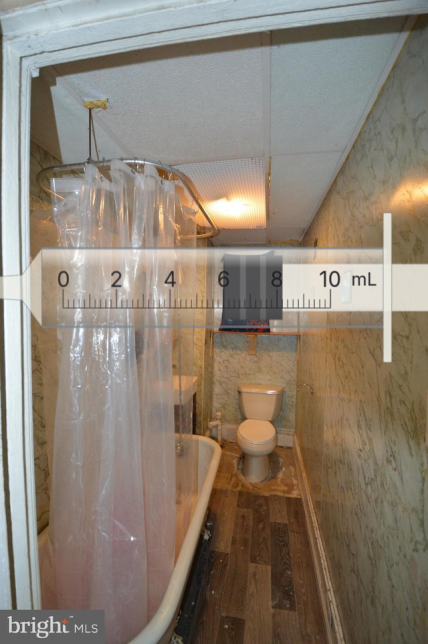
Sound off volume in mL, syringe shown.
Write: 6 mL
